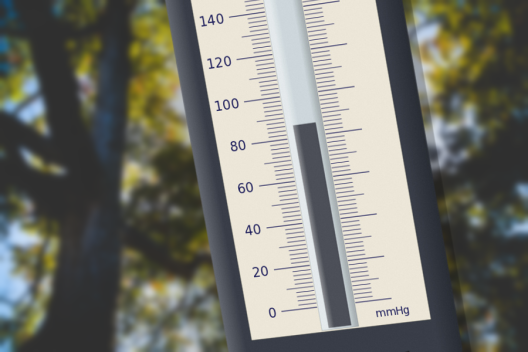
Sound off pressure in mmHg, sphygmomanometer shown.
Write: 86 mmHg
